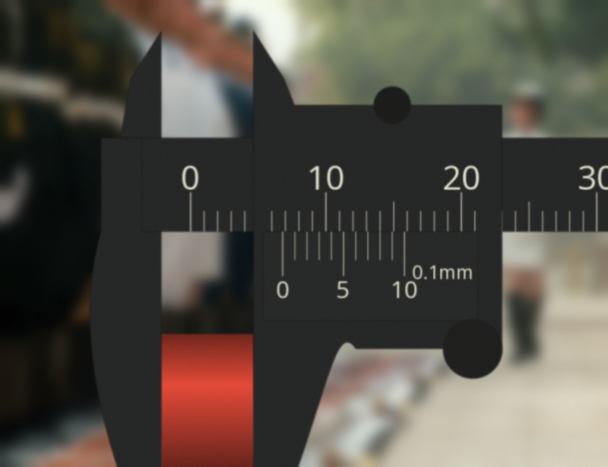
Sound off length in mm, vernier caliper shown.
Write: 6.8 mm
